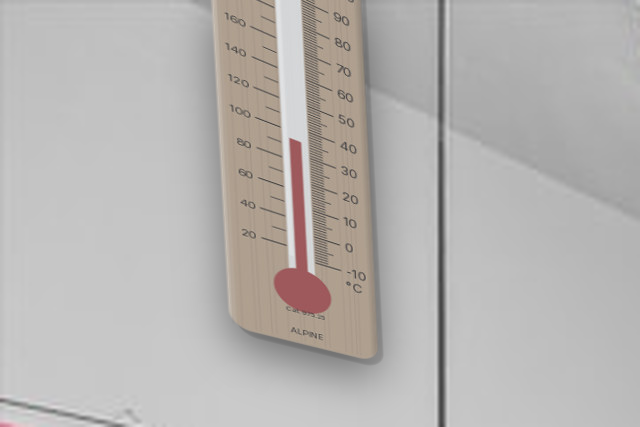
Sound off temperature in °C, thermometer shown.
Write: 35 °C
